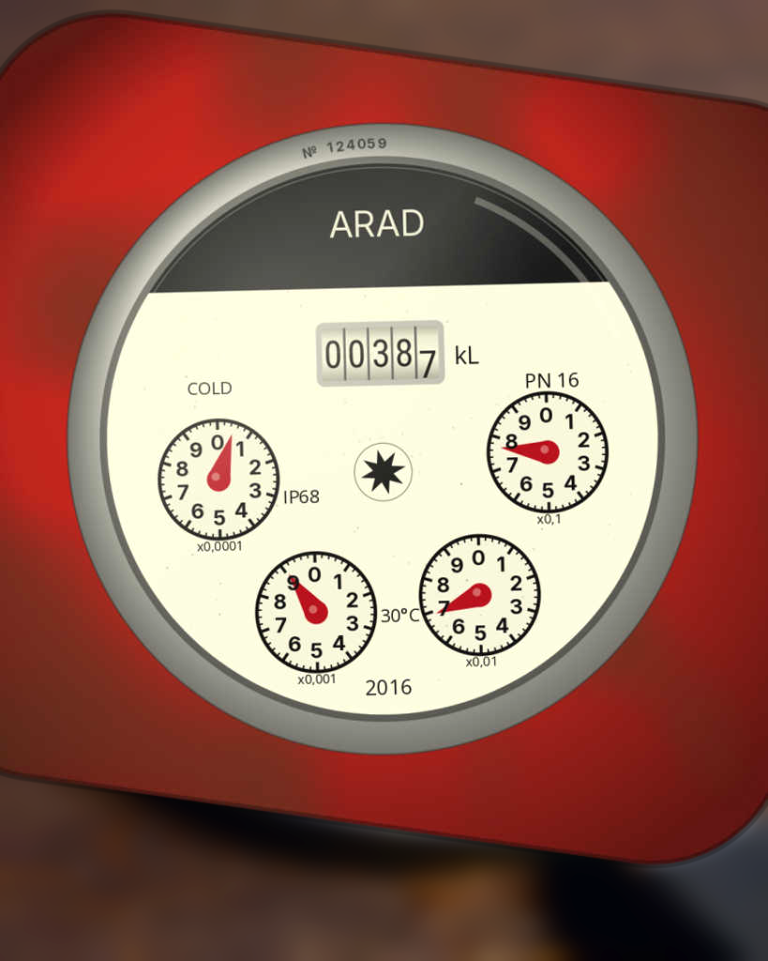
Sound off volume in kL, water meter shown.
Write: 386.7690 kL
